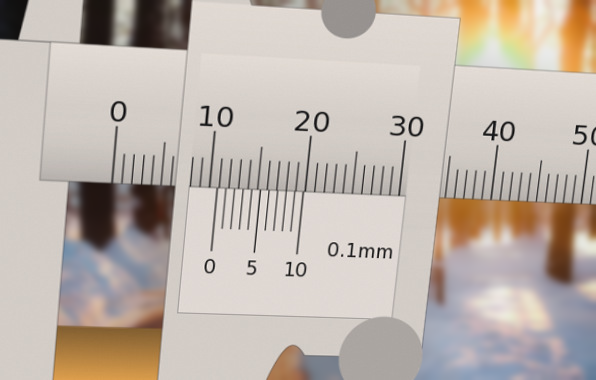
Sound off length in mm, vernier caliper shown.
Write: 10.8 mm
